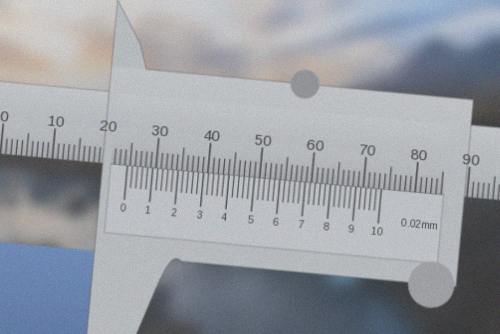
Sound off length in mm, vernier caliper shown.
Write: 24.5 mm
